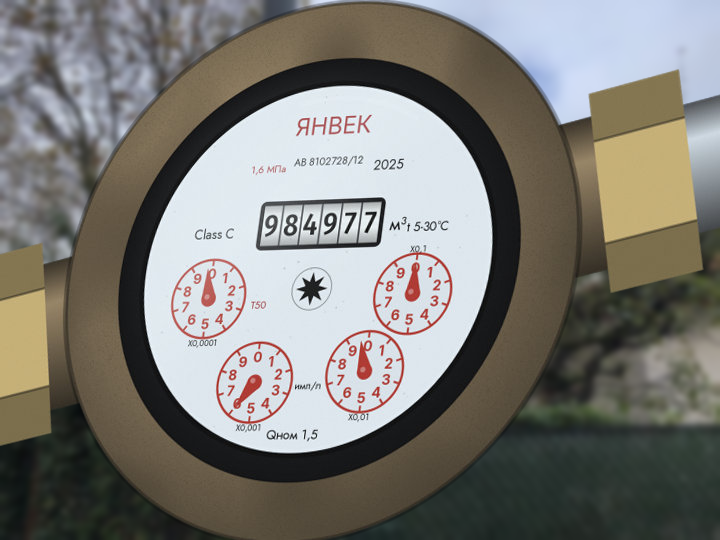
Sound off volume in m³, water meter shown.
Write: 984976.9959 m³
